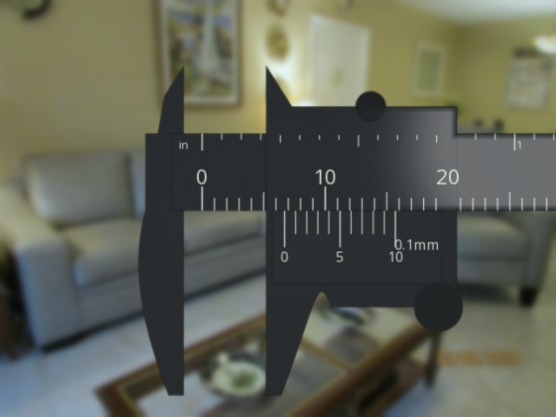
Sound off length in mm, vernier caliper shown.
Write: 6.7 mm
